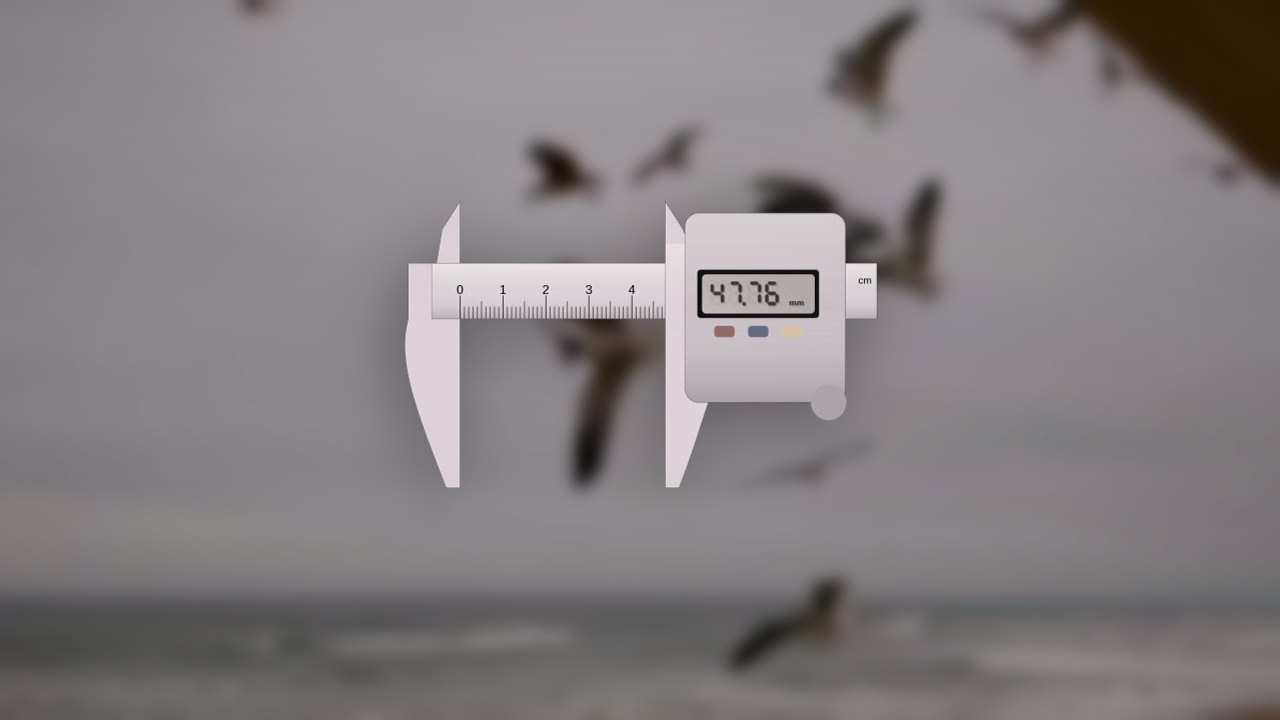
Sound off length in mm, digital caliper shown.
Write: 47.76 mm
